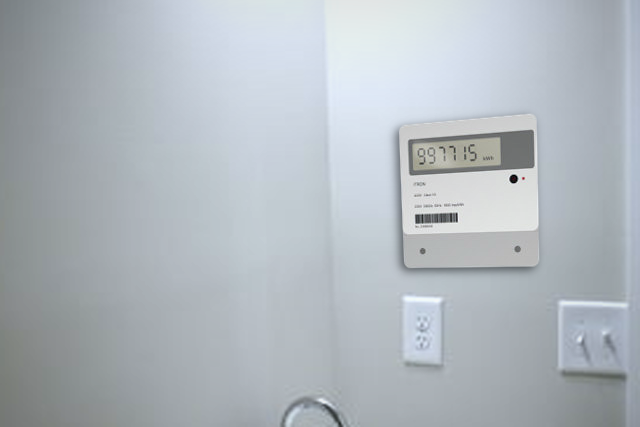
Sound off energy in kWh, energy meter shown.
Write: 997715 kWh
